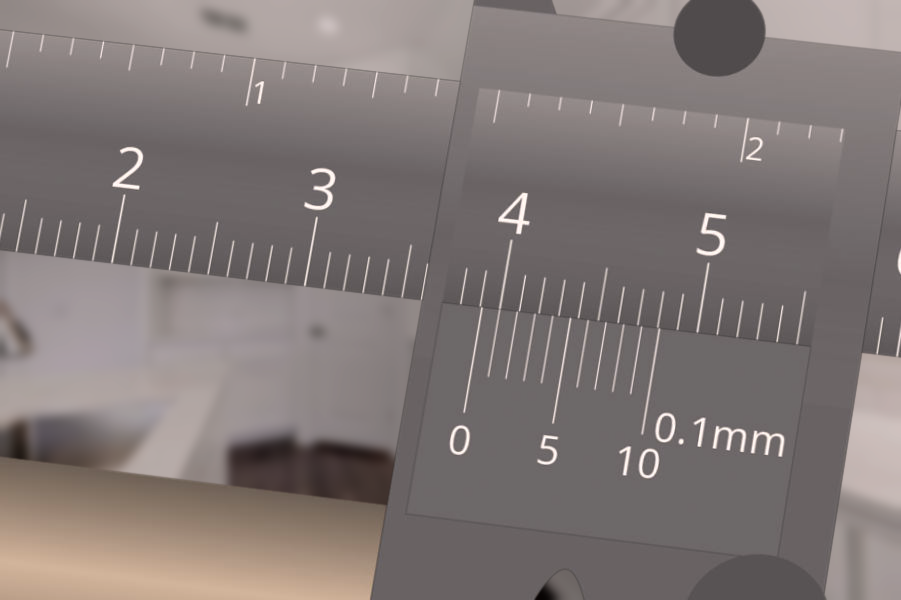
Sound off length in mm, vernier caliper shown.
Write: 39.1 mm
